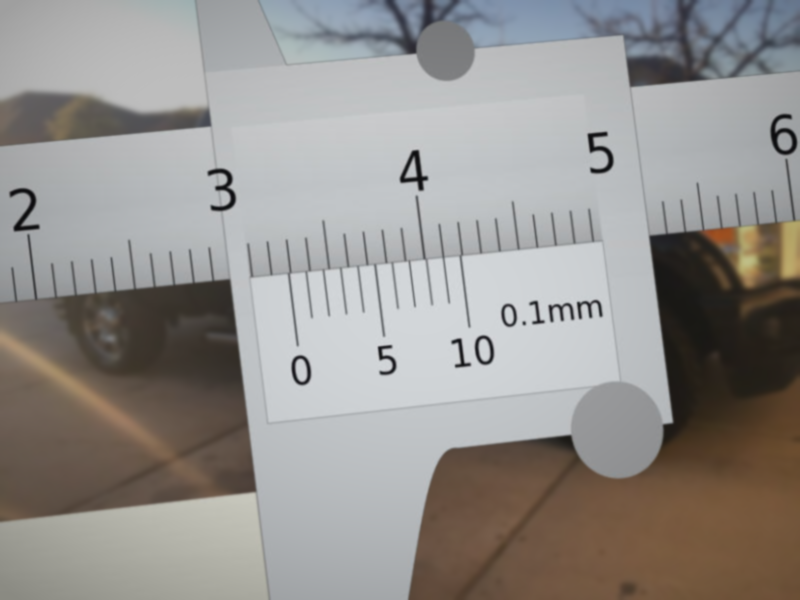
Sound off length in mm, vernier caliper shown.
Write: 32.9 mm
